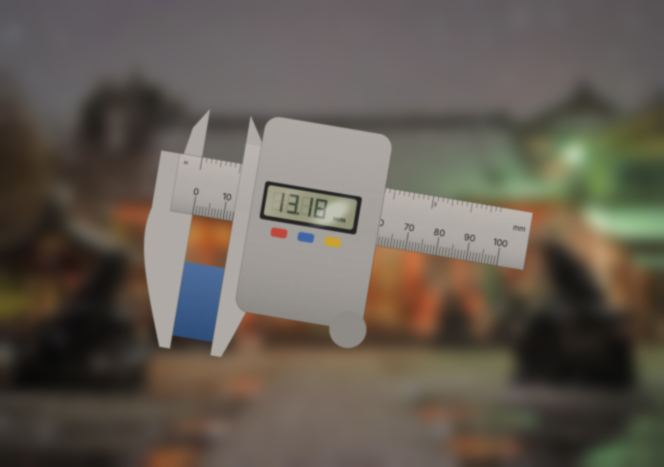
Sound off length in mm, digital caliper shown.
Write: 13.18 mm
